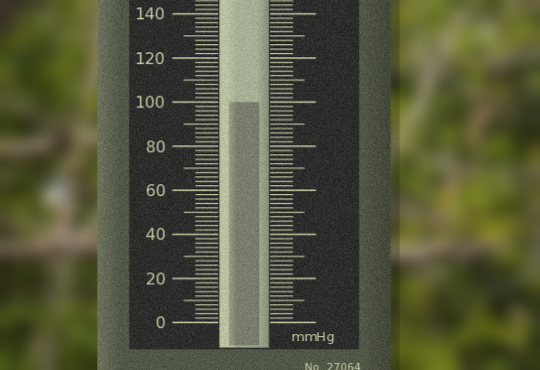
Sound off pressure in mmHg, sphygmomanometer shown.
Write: 100 mmHg
